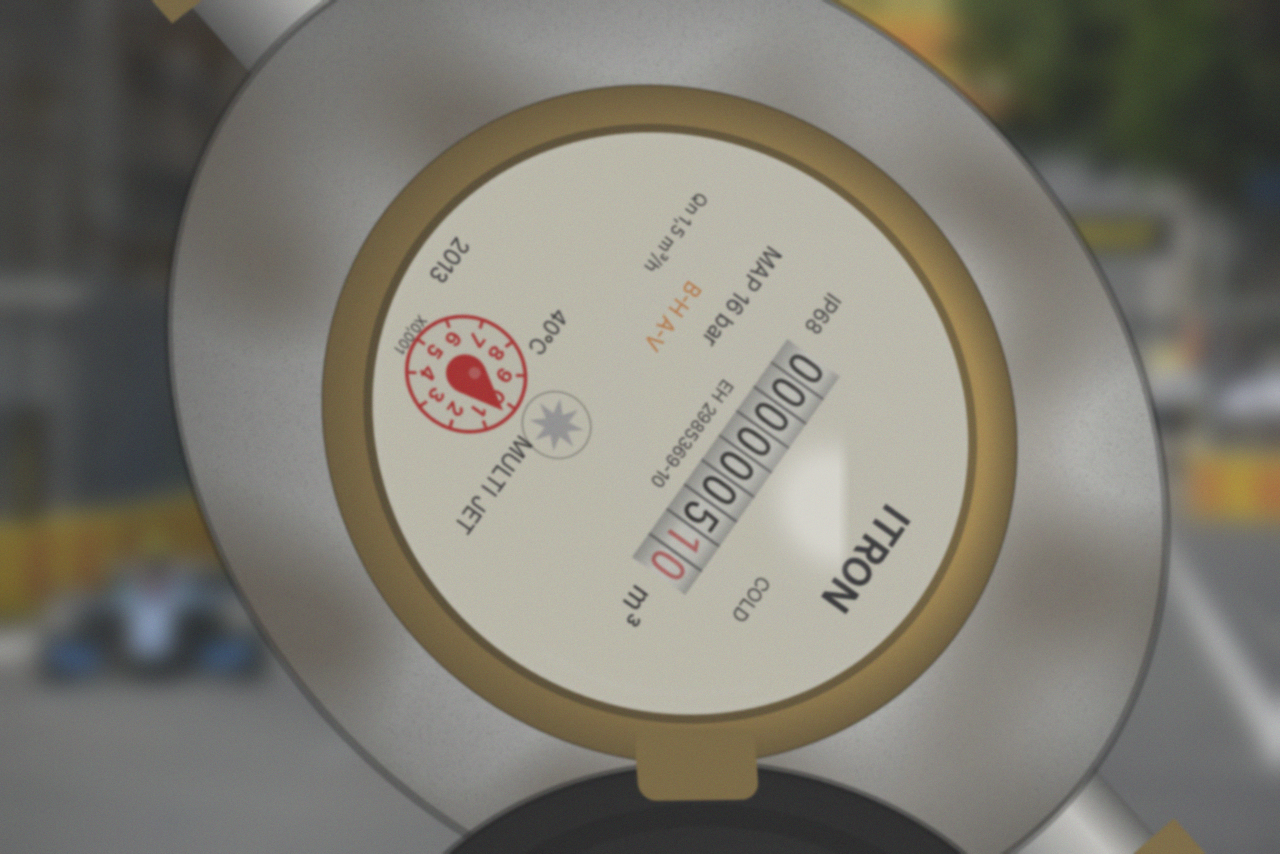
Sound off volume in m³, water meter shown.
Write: 5.100 m³
